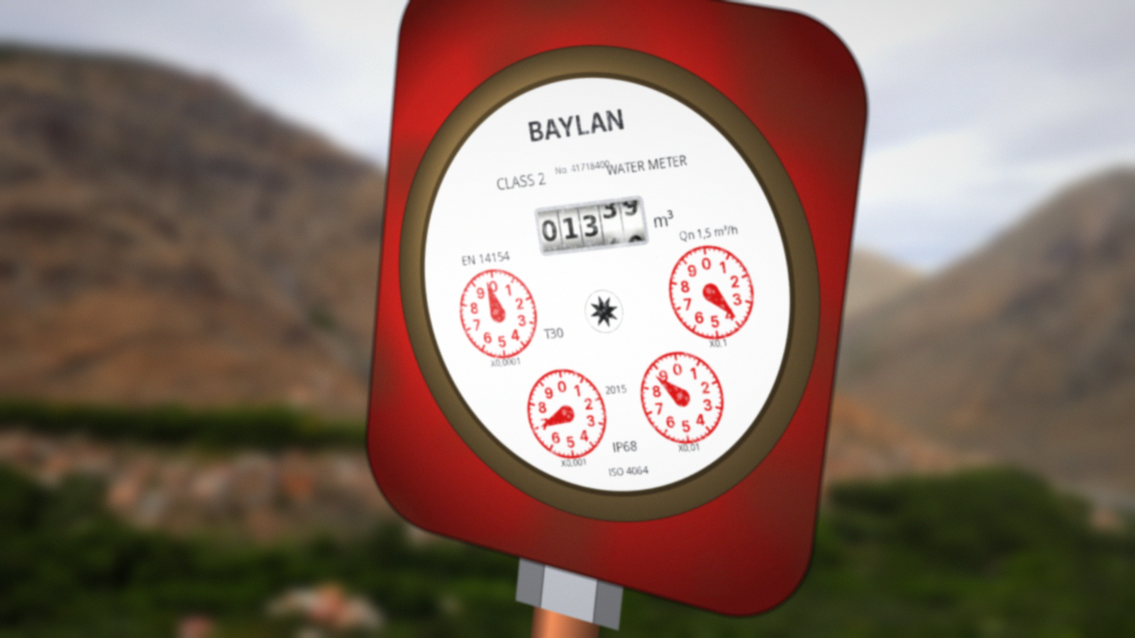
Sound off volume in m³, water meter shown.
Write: 1339.3869 m³
